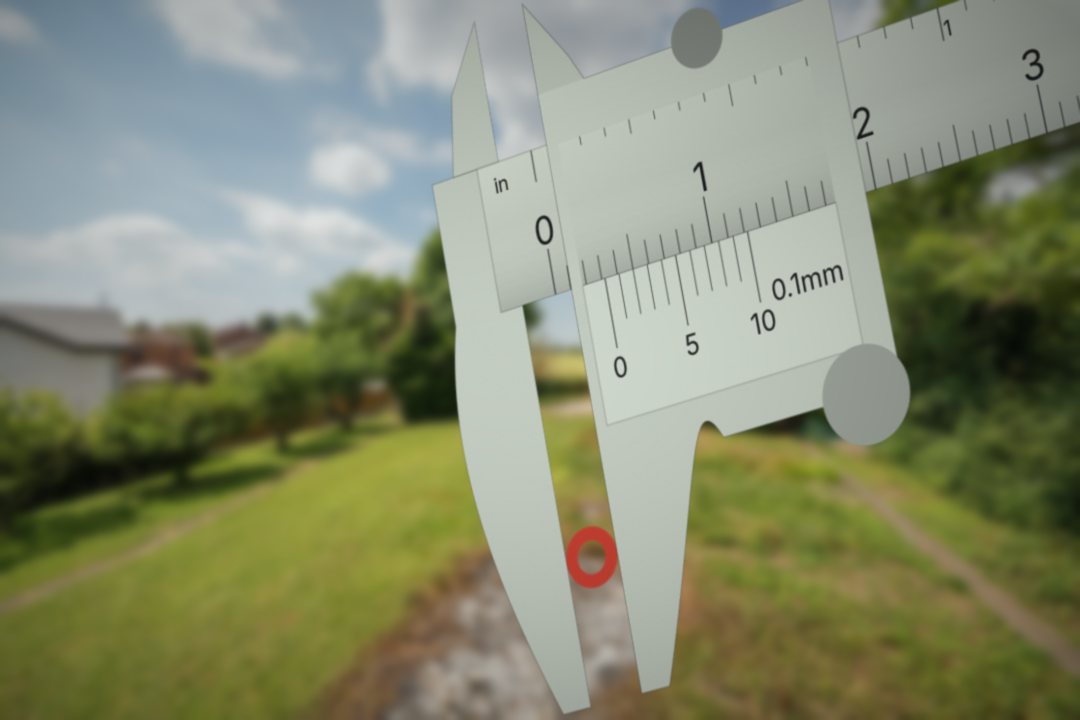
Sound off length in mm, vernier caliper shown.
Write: 3.2 mm
